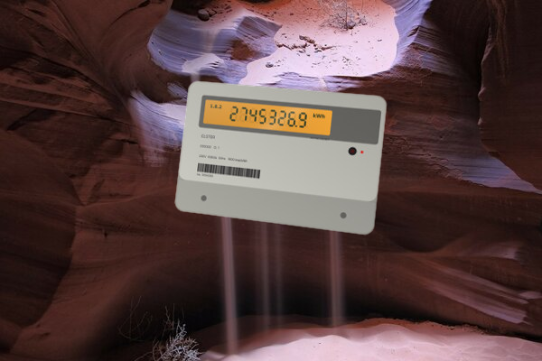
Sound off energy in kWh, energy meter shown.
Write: 2745326.9 kWh
